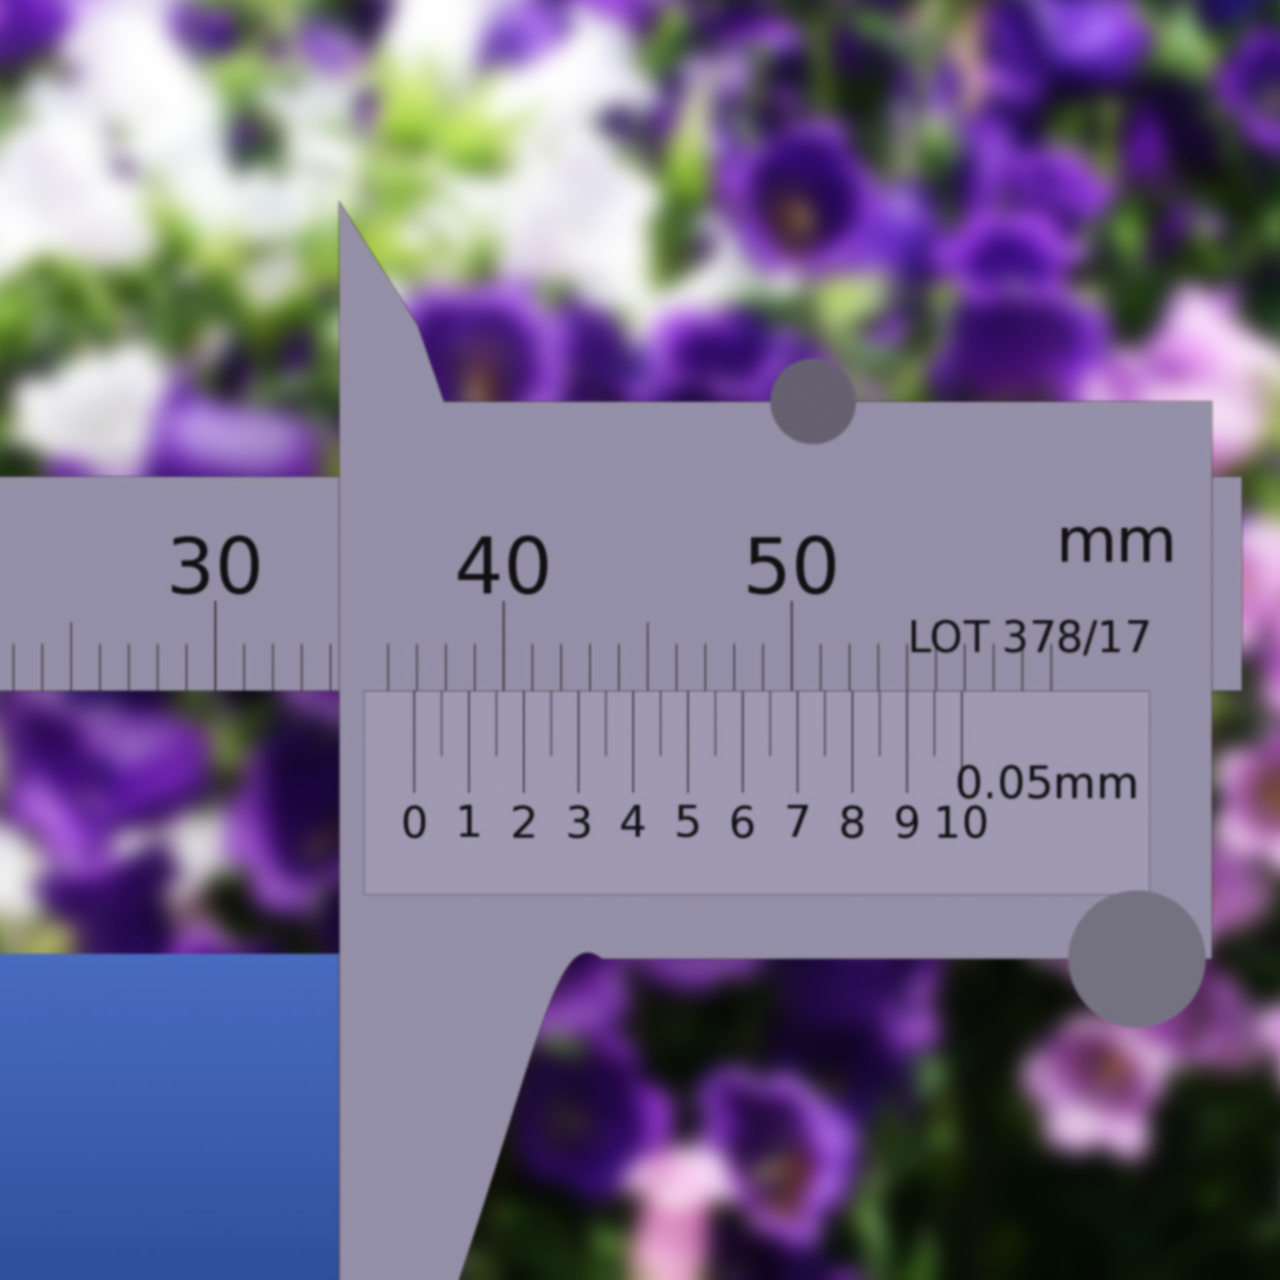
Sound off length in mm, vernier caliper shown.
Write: 36.9 mm
